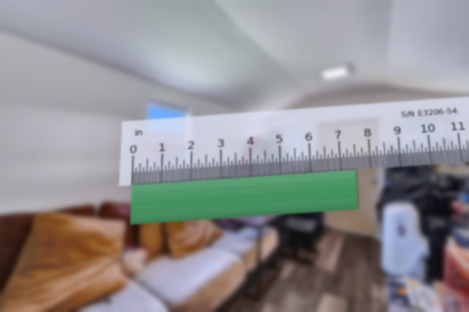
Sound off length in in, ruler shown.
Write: 7.5 in
